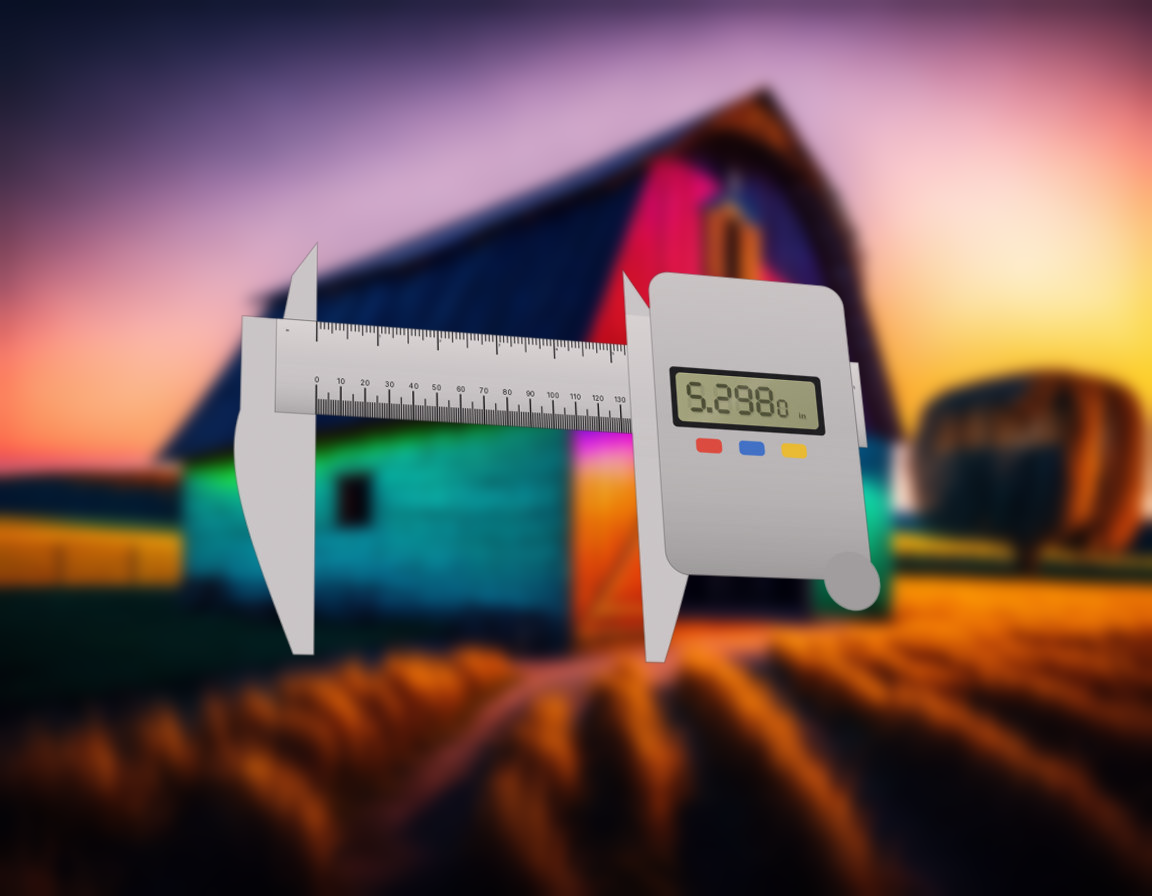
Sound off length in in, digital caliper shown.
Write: 5.2980 in
